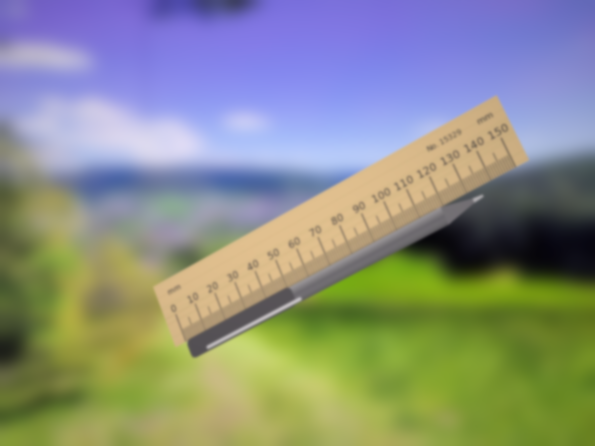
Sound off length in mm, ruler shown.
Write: 135 mm
